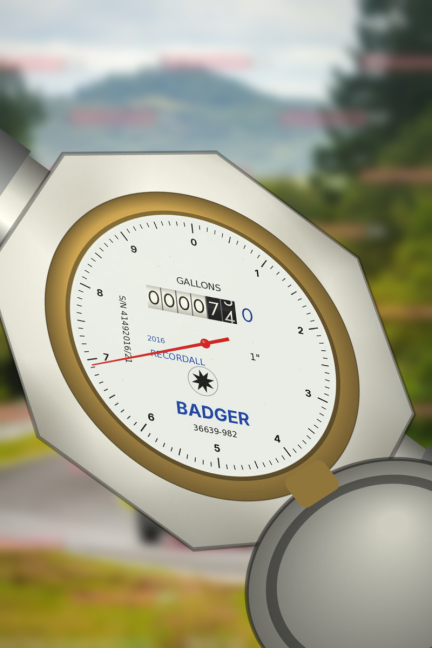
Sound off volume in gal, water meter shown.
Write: 736.9 gal
